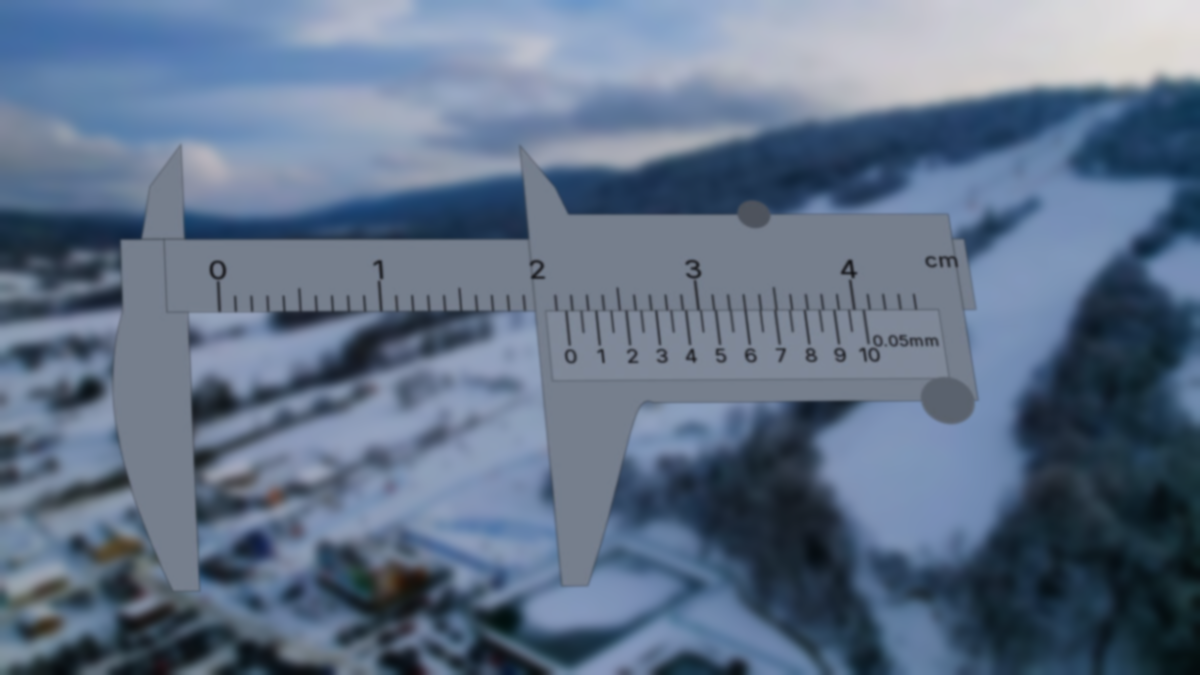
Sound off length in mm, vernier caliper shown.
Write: 21.6 mm
